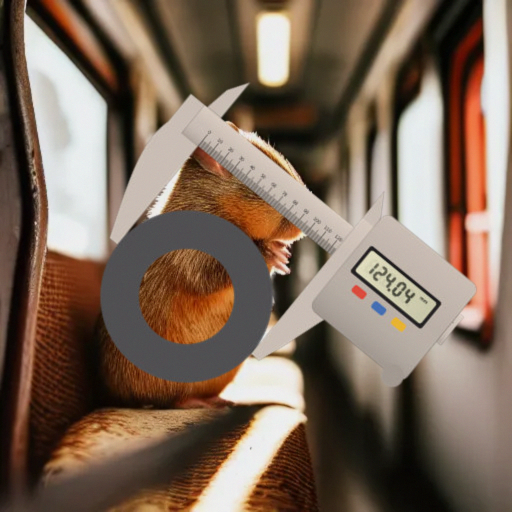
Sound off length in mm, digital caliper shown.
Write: 124.04 mm
